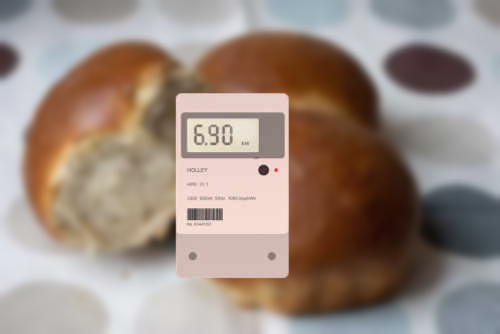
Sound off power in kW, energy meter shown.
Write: 6.90 kW
